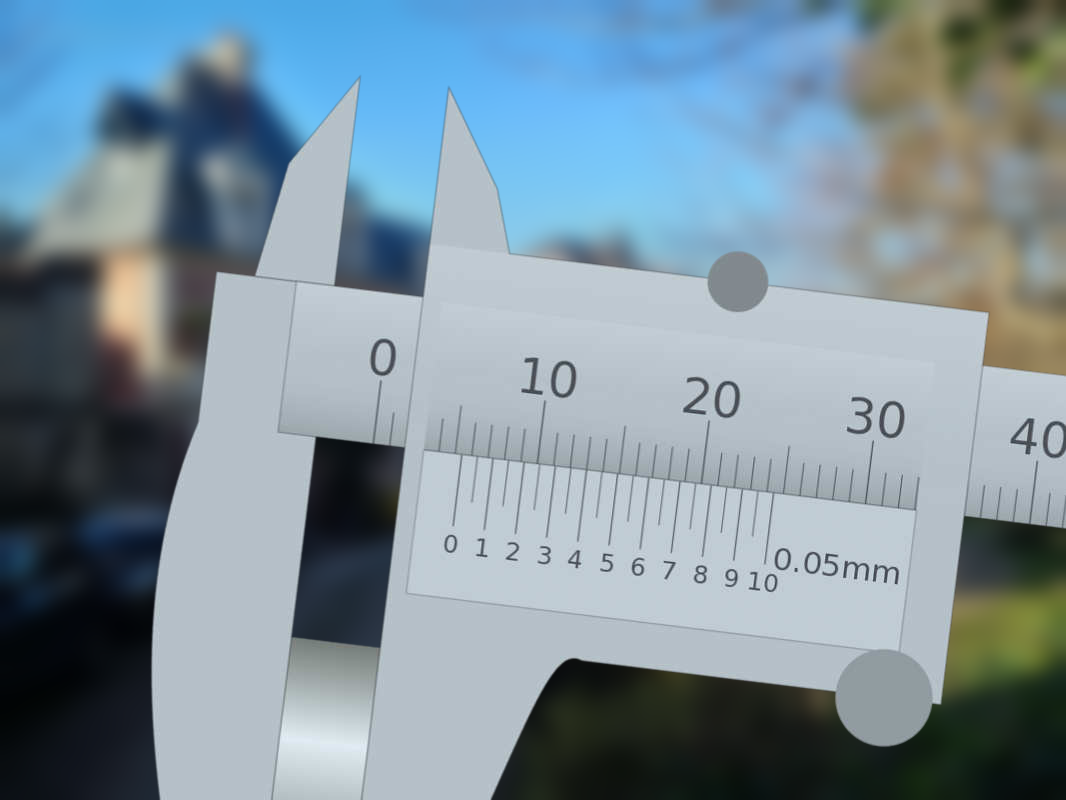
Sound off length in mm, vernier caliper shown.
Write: 5.4 mm
